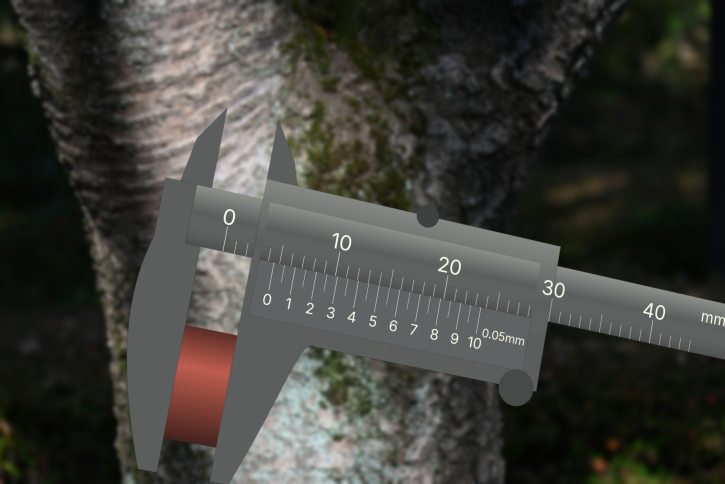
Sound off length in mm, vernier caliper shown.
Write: 4.5 mm
